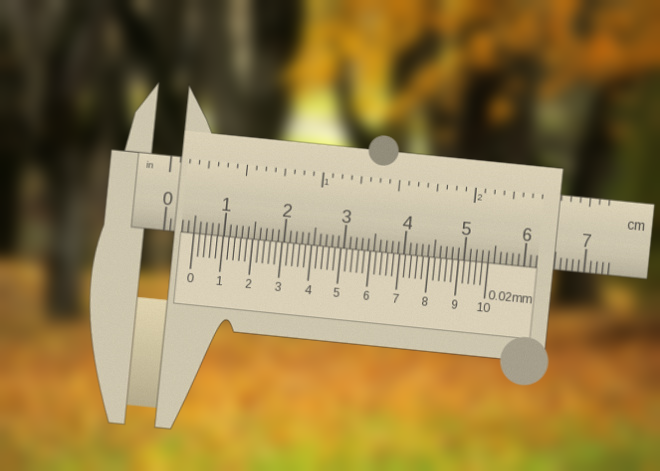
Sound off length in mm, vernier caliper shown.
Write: 5.0 mm
